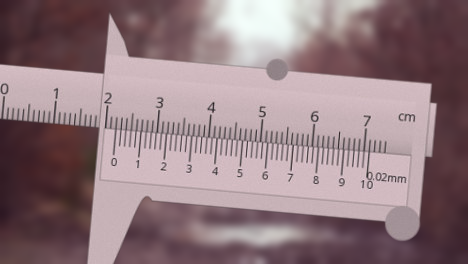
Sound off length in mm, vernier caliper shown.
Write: 22.0 mm
